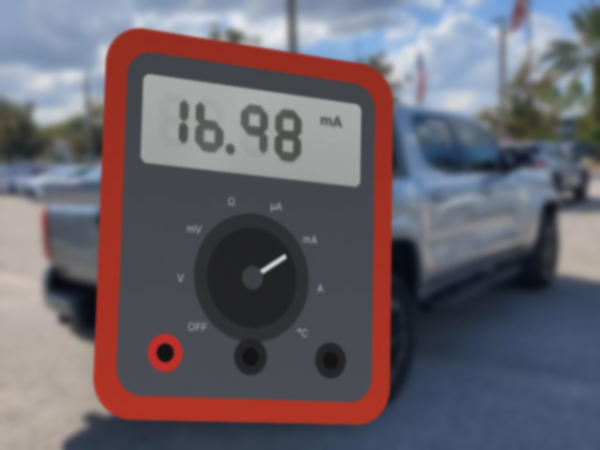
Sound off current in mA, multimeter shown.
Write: 16.98 mA
